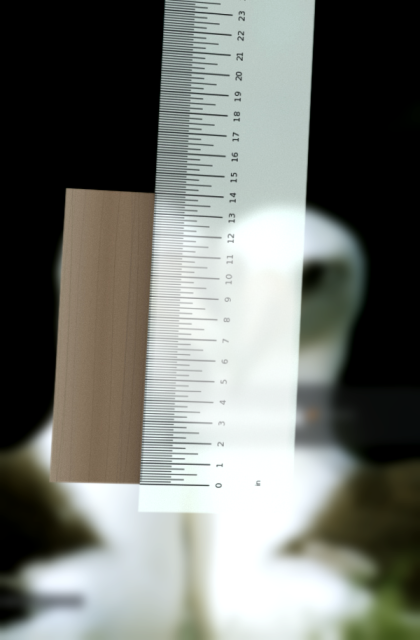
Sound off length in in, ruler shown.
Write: 14 in
